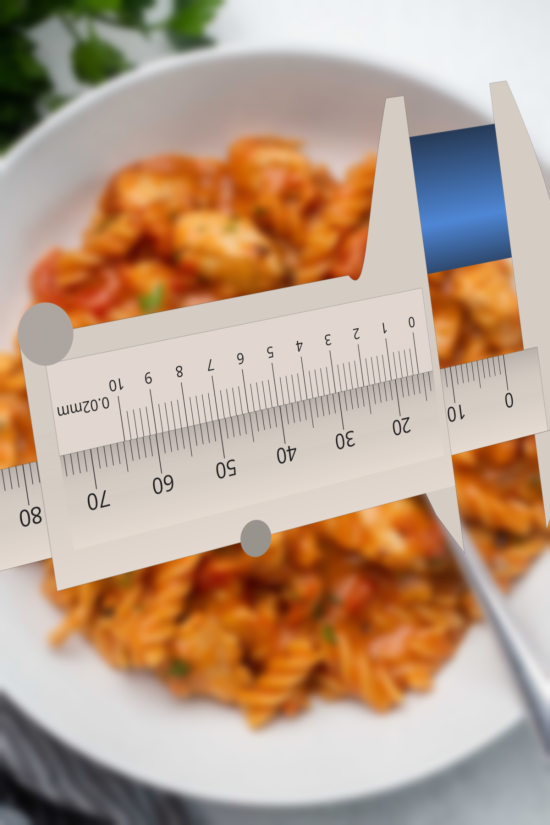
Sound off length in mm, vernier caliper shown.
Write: 15.8 mm
